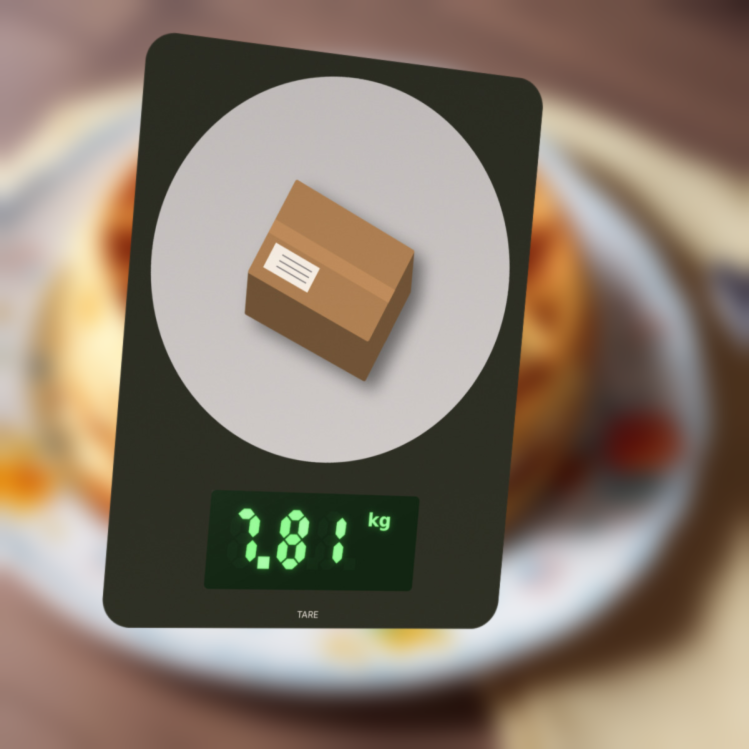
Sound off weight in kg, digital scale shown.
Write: 7.81 kg
